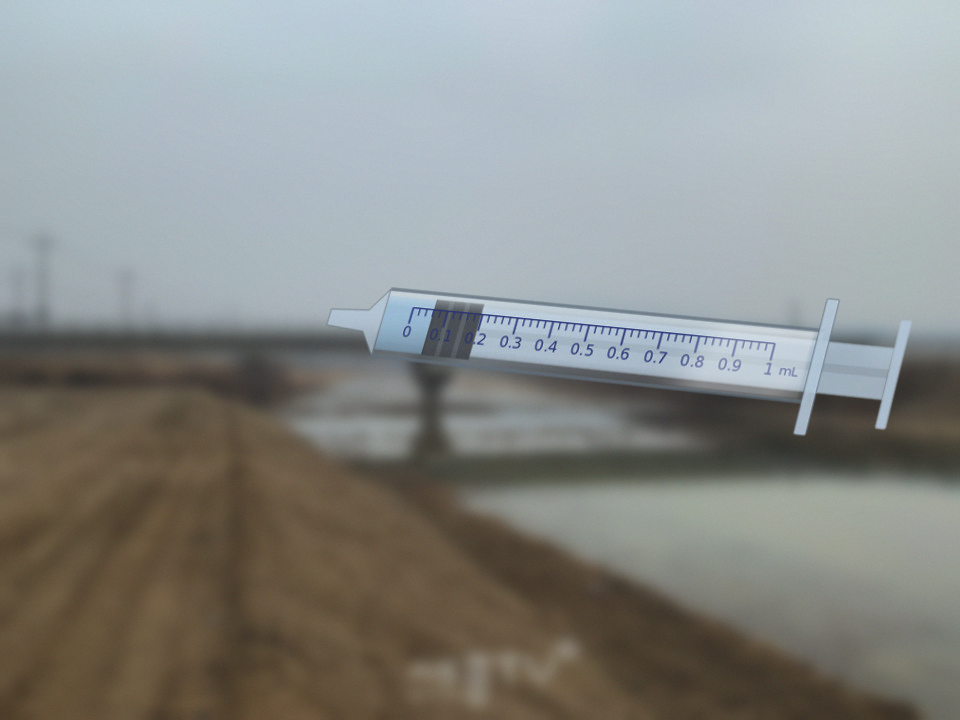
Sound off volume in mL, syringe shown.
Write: 0.06 mL
